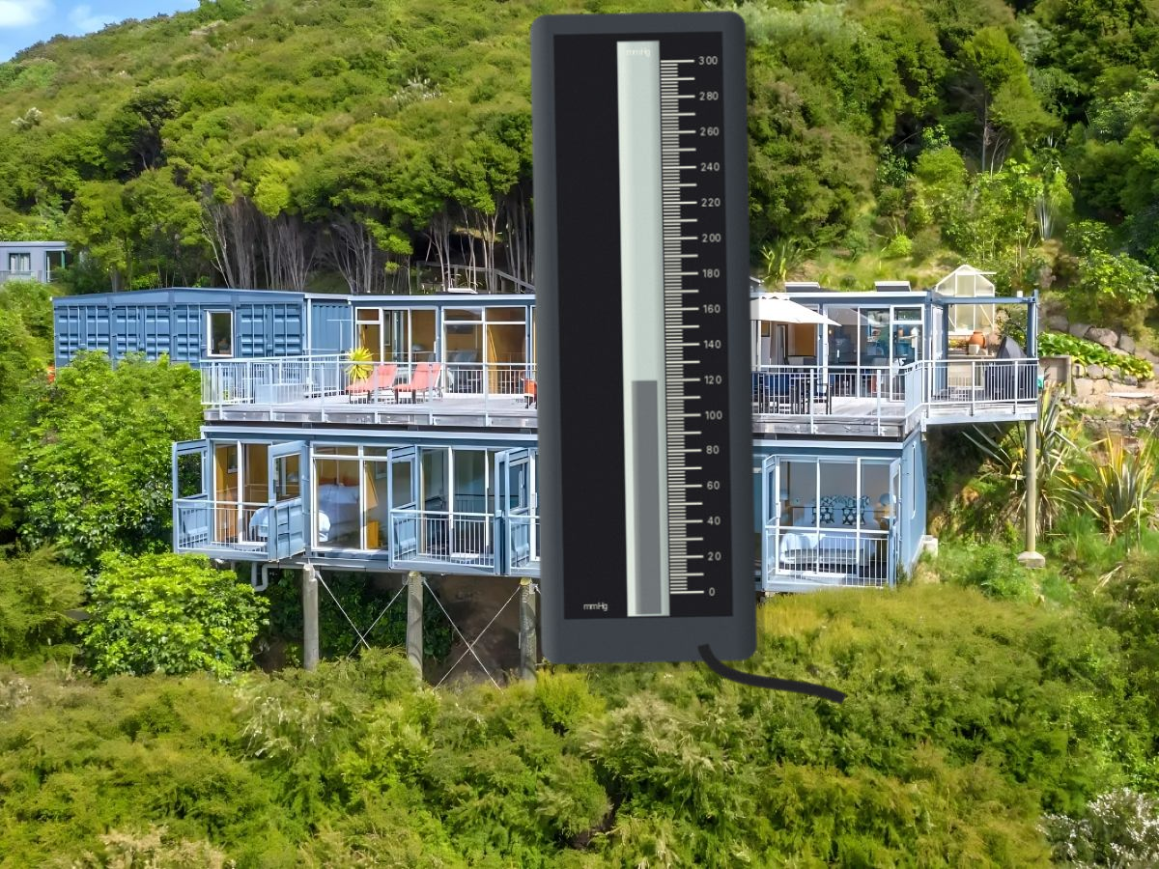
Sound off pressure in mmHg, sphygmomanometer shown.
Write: 120 mmHg
